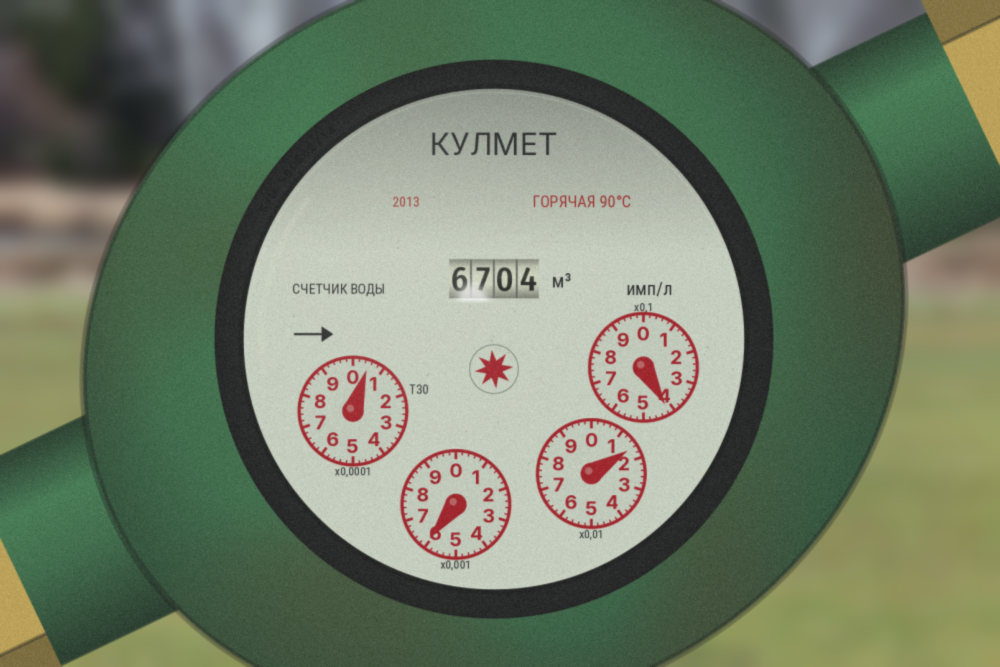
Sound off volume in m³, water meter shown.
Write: 6704.4160 m³
